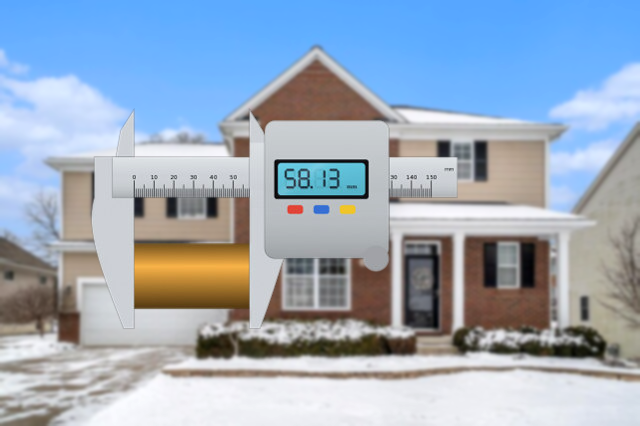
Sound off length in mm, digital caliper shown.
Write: 58.13 mm
